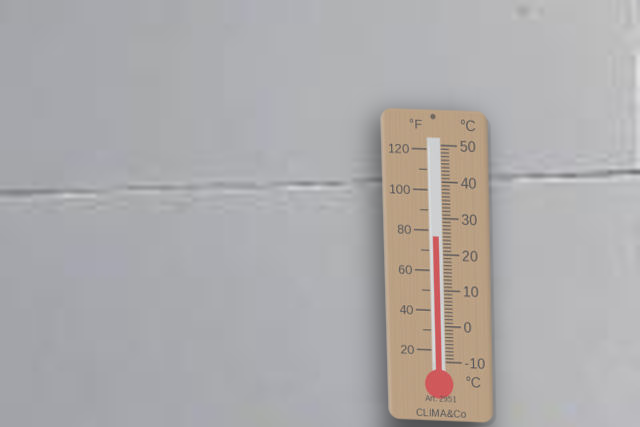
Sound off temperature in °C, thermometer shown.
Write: 25 °C
